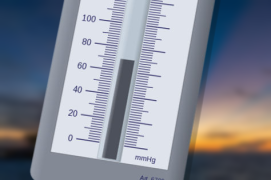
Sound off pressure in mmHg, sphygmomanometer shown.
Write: 70 mmHg
